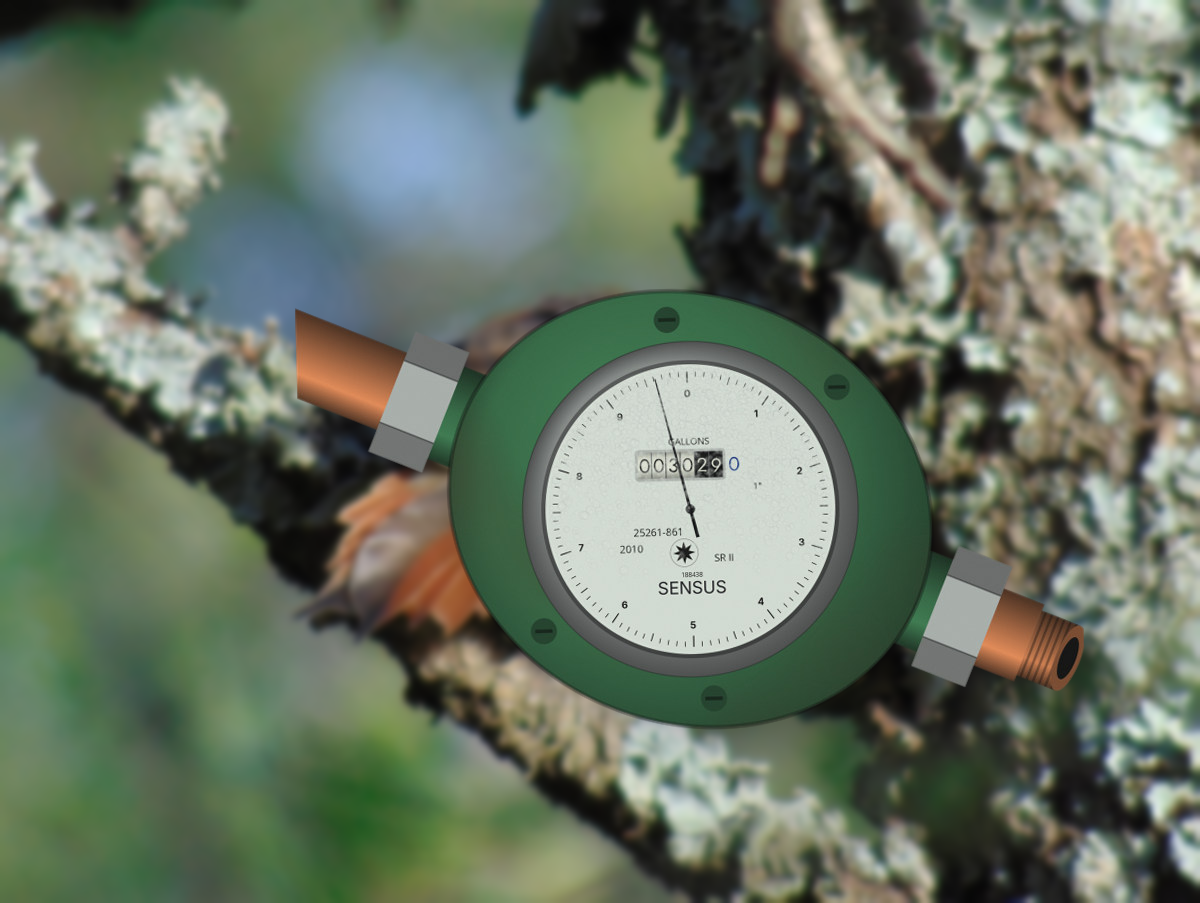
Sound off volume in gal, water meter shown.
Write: 30289.6 gal
